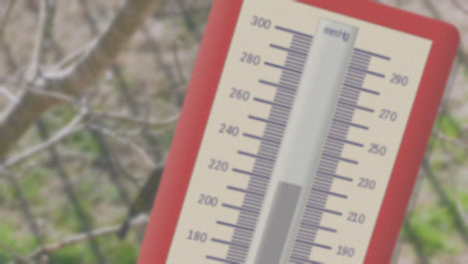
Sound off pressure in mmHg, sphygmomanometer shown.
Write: 220 mmHg
